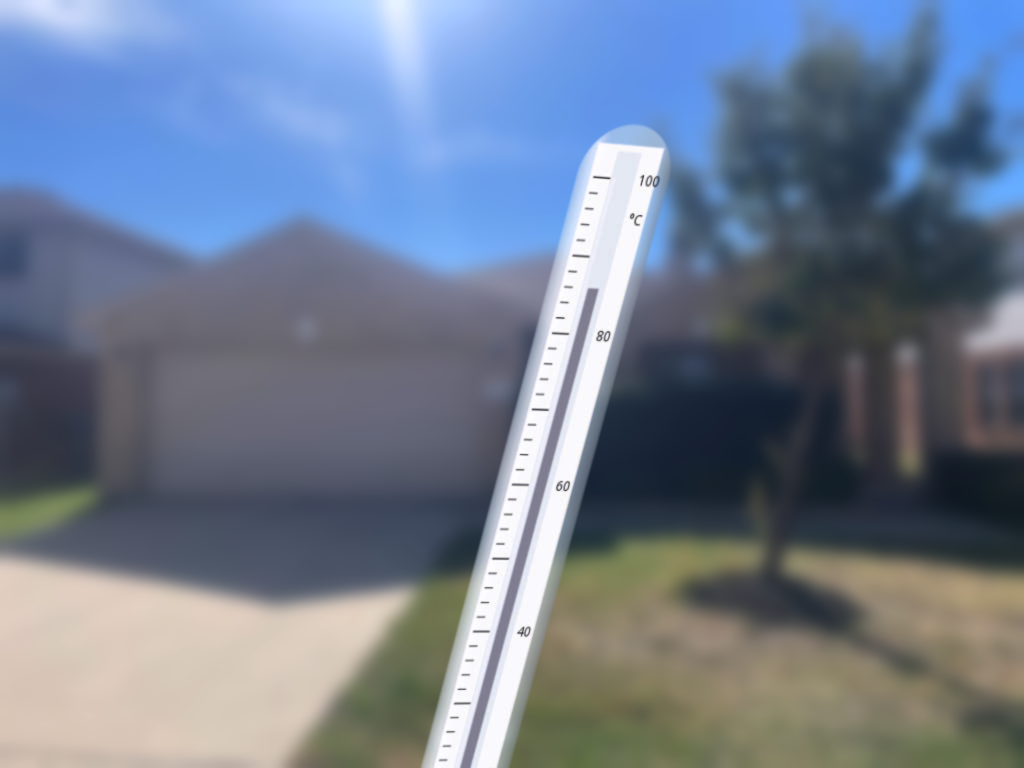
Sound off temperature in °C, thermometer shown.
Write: 86 °C
